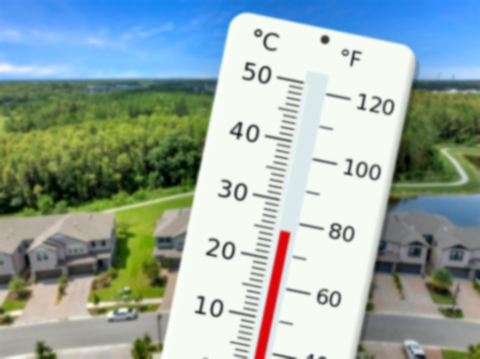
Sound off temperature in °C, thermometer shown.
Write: 25 °C
